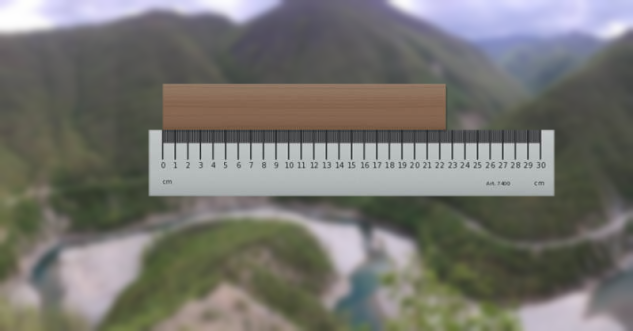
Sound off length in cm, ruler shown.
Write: 22.5 cm
